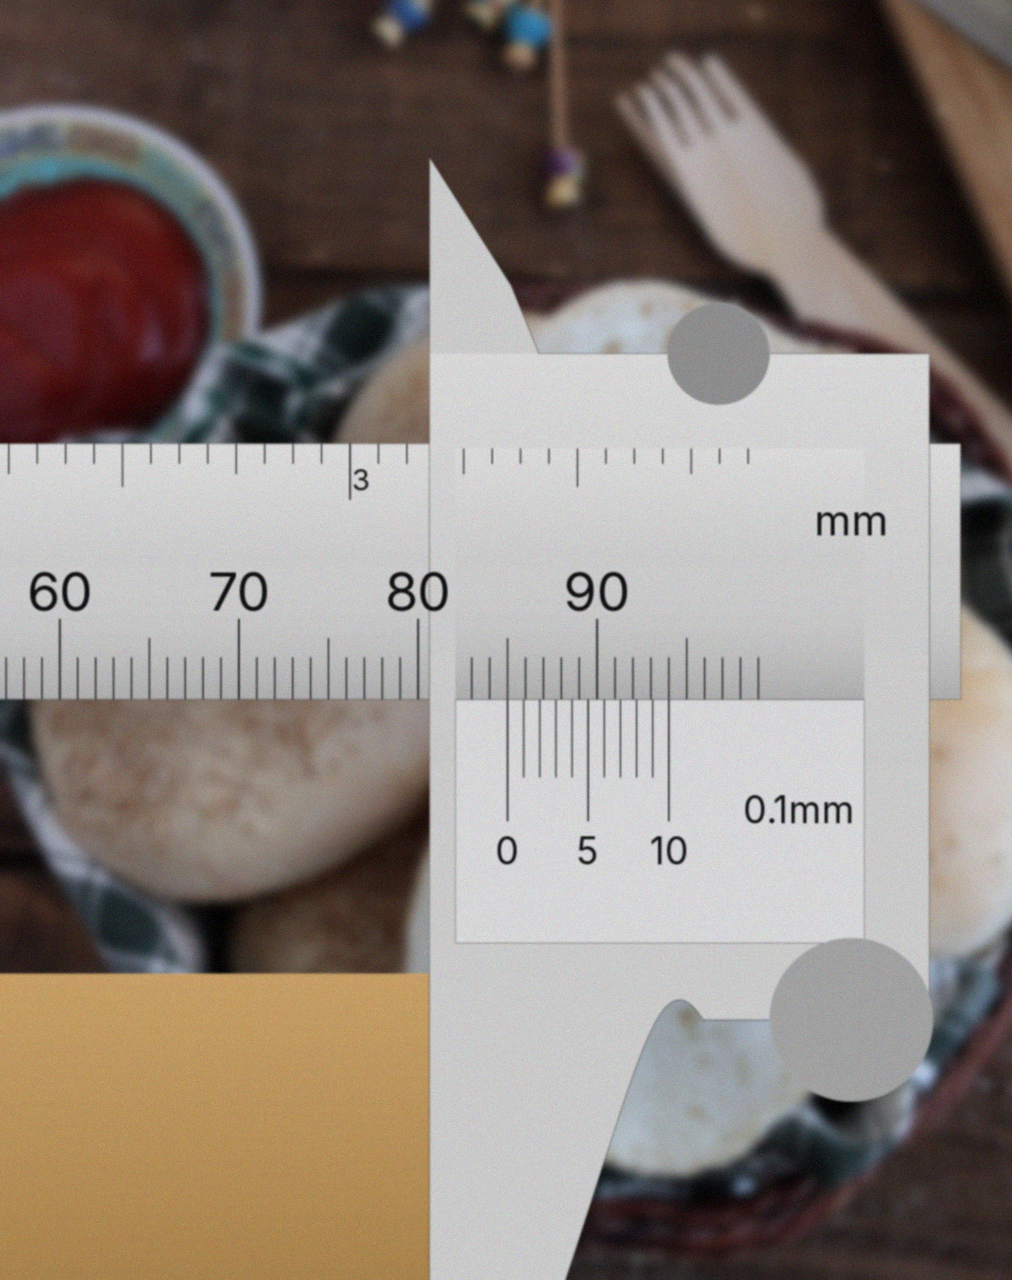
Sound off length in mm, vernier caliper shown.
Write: 85.0 mm
